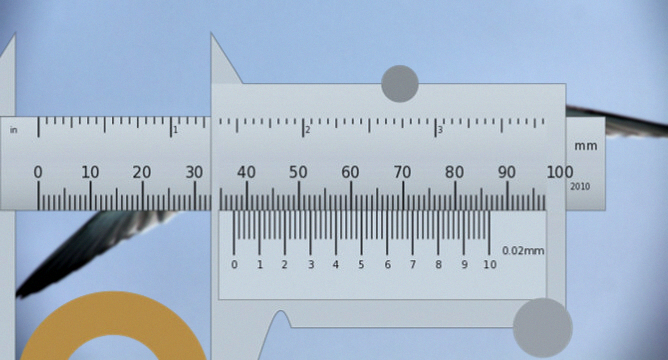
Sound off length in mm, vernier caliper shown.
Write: 37.5 mm
